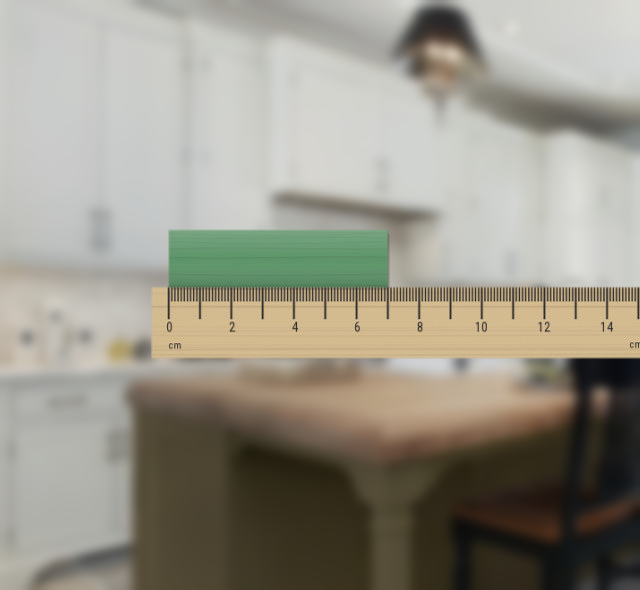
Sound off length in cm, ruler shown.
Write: 7 cm
